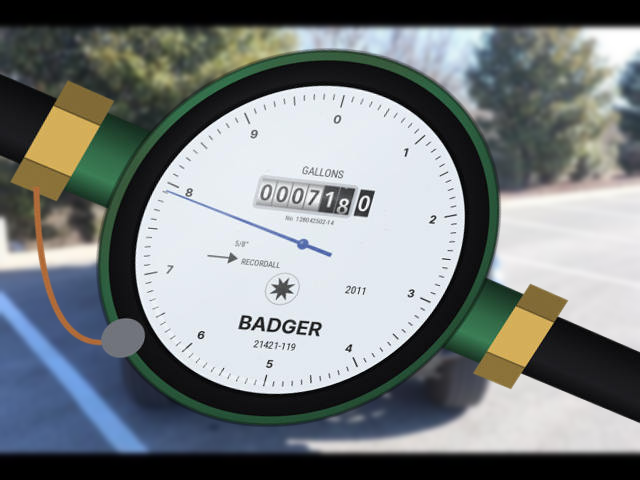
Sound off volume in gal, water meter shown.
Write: 7177.9 gal
